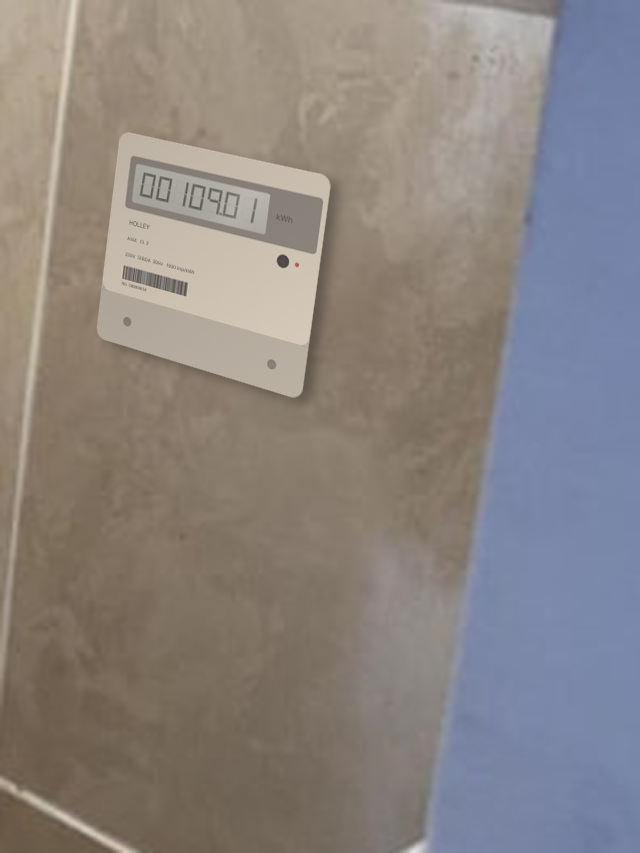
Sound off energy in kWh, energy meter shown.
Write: 109.01 kWh
